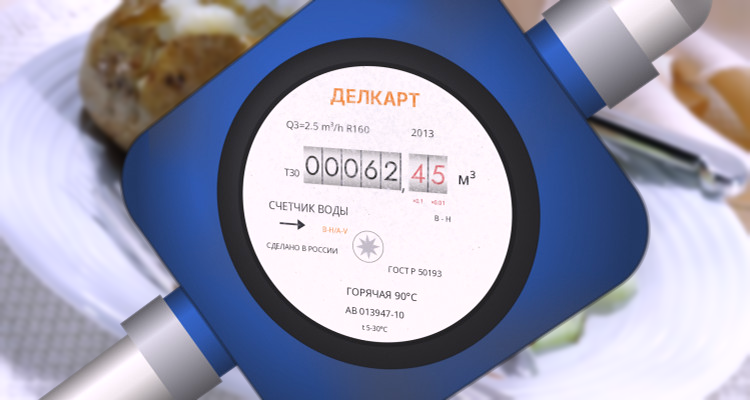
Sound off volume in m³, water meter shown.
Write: 62.45 m³
